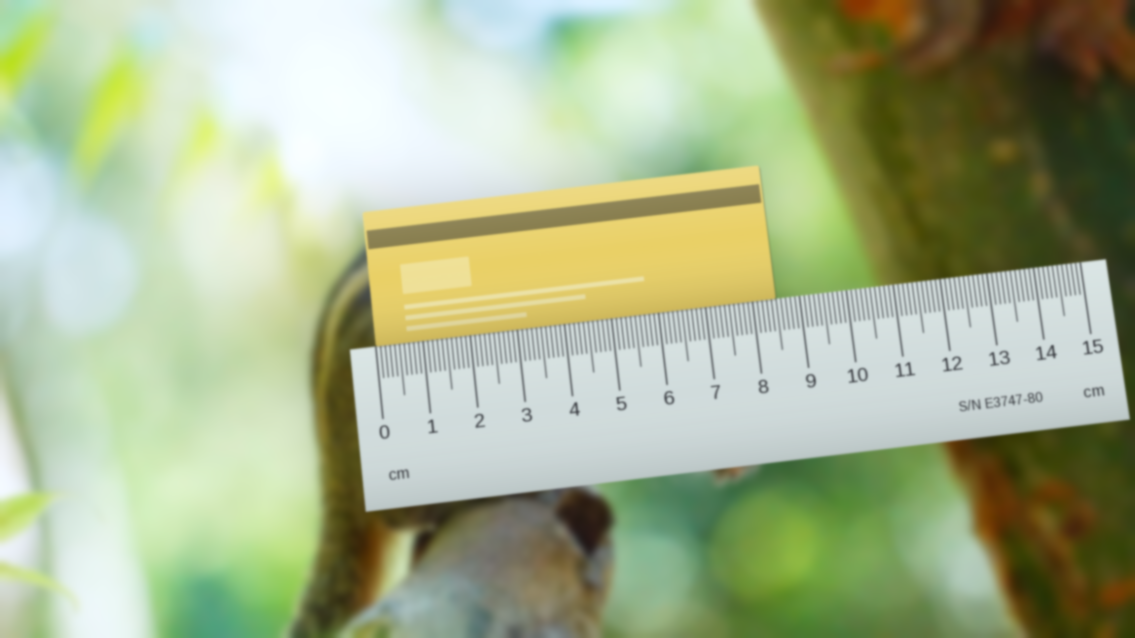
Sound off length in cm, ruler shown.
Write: 8.5 cm
